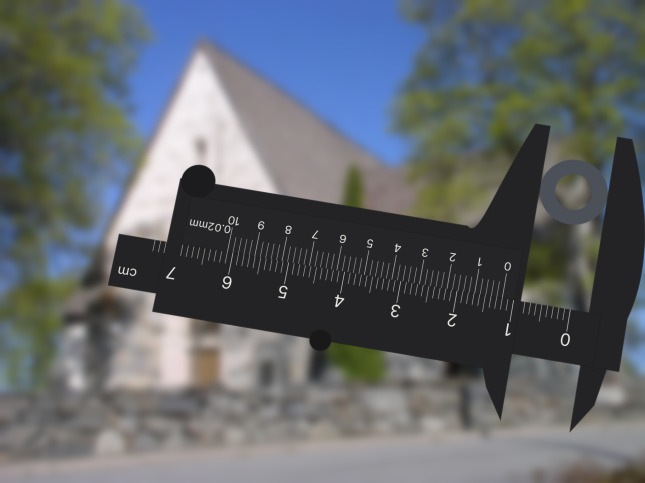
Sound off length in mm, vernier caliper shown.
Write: 12.0 mm
